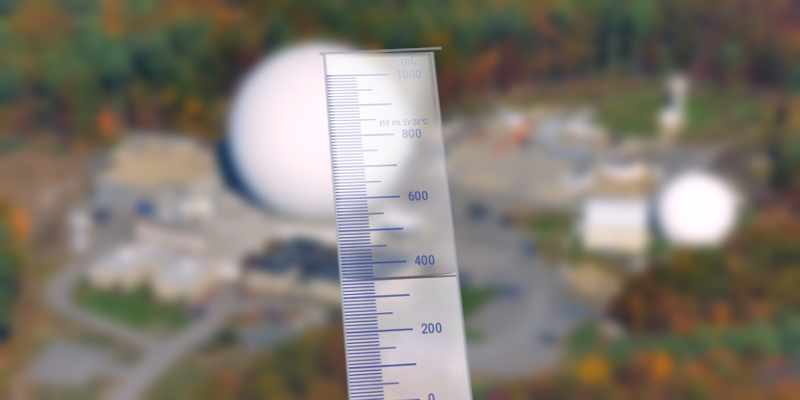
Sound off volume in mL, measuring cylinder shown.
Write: 350 mL
